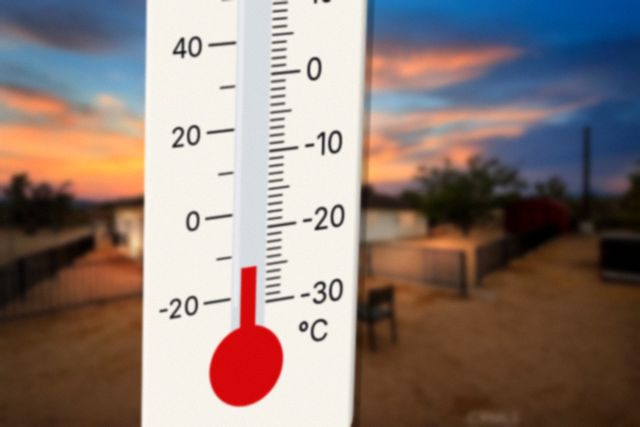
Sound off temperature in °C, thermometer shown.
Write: -25 °C
